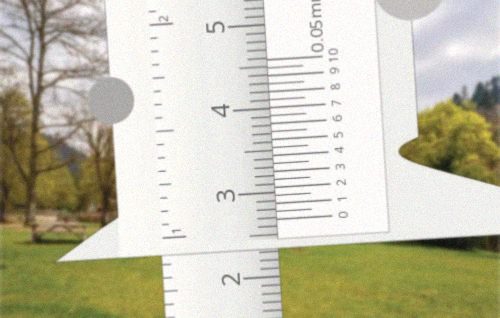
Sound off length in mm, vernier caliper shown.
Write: 26.8 mm
